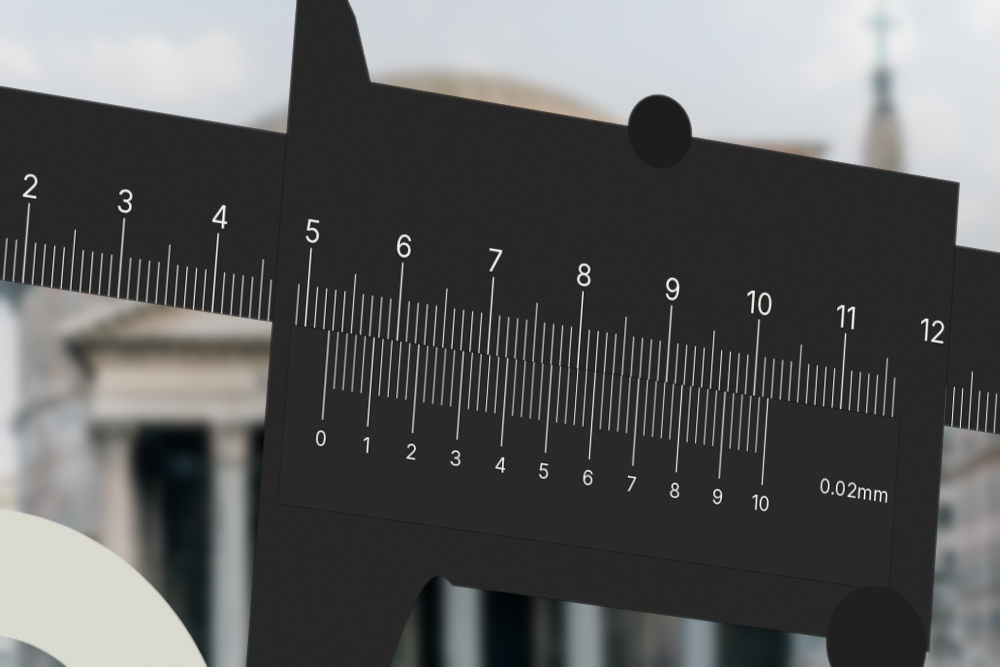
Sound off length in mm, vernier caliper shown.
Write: 52.6 mm
